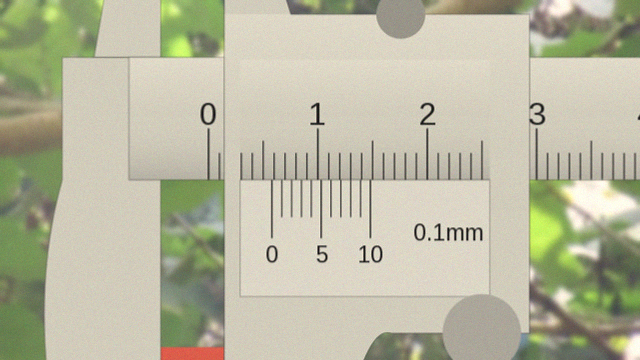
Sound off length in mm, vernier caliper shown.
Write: 5.8 mm
